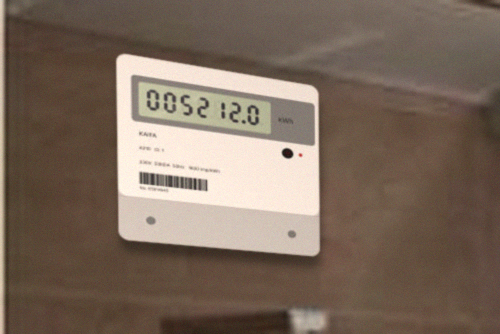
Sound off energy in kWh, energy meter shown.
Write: 5212.0 kWh
